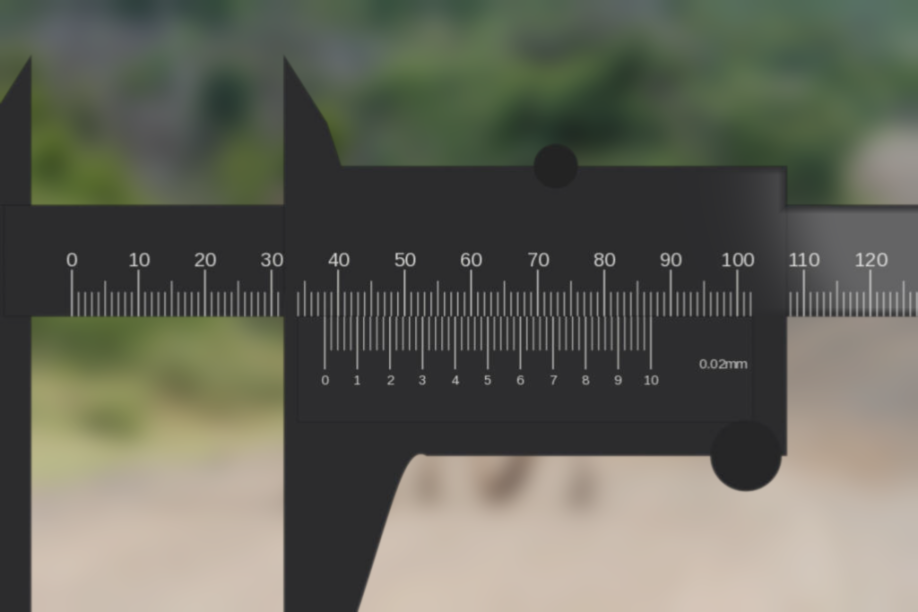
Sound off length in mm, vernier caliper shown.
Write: 38.0 mm
